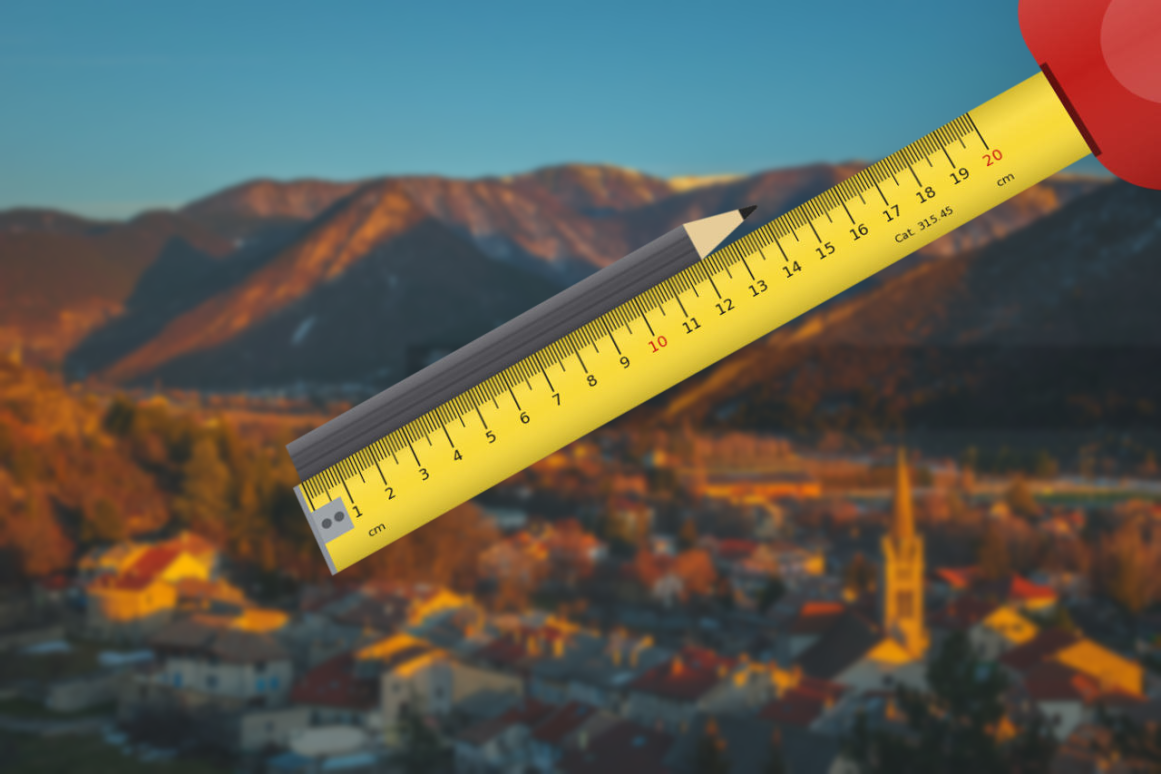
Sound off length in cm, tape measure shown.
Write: 14 cm
